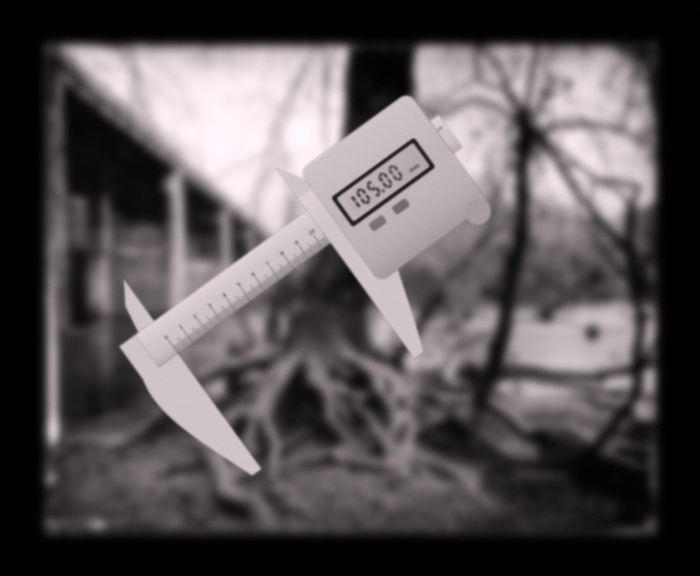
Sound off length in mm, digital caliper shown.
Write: 105.00 mm
